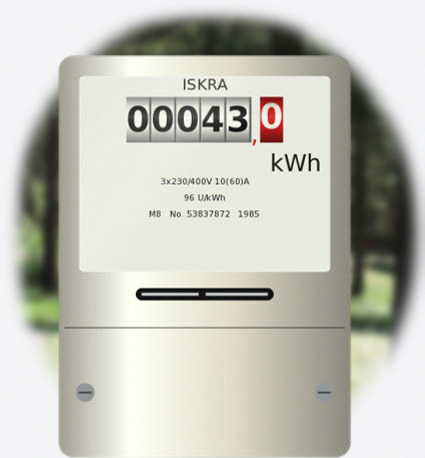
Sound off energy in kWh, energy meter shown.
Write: 43.0 kWh
